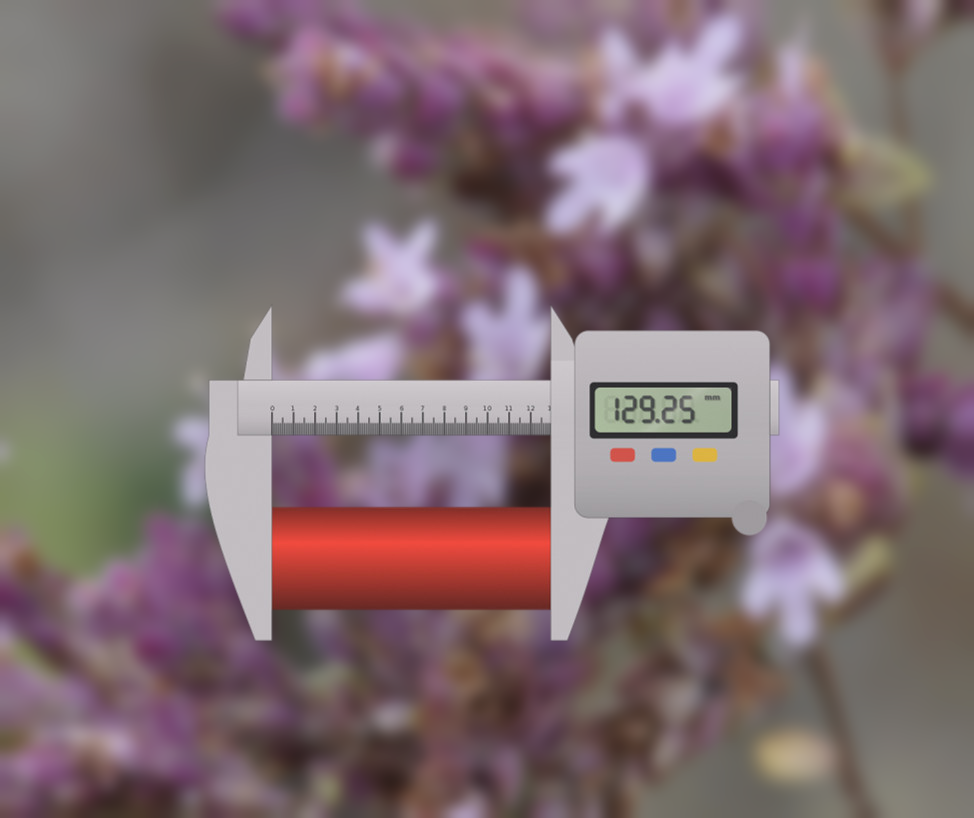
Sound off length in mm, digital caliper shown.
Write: 129.25 mm
